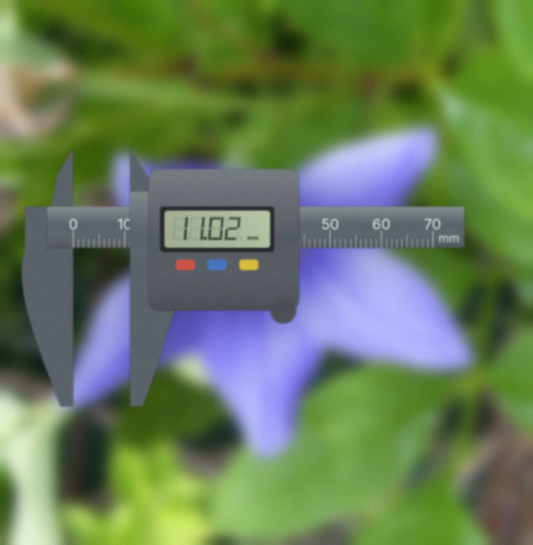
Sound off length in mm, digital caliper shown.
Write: 11.02 mm
